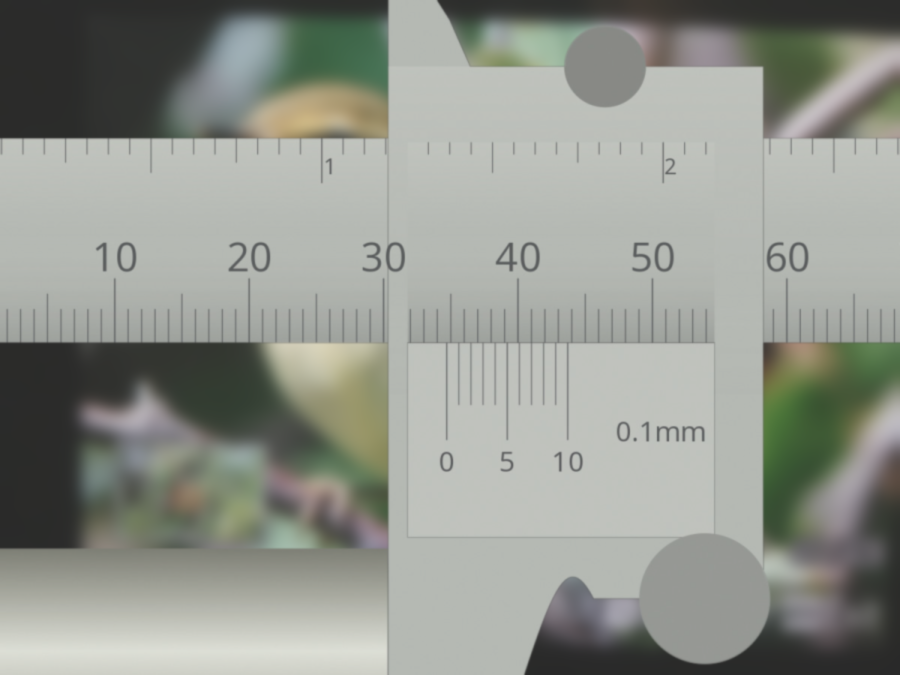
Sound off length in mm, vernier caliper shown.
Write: 34.7 mm
